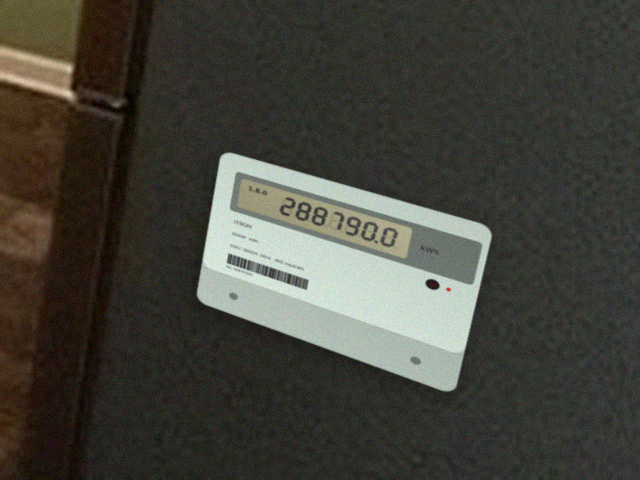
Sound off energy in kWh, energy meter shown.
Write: 288790.0 kWh
